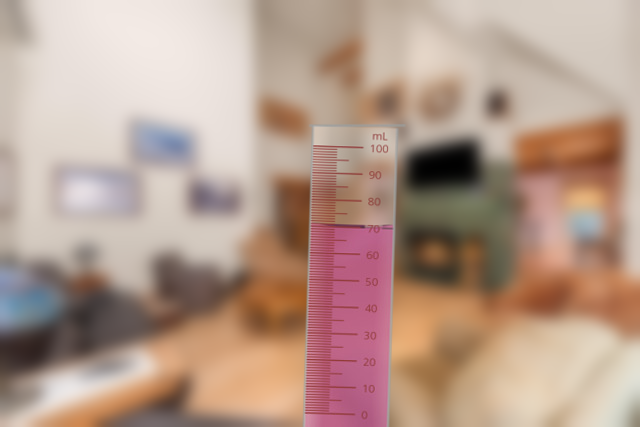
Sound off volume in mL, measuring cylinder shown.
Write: 70 mL
